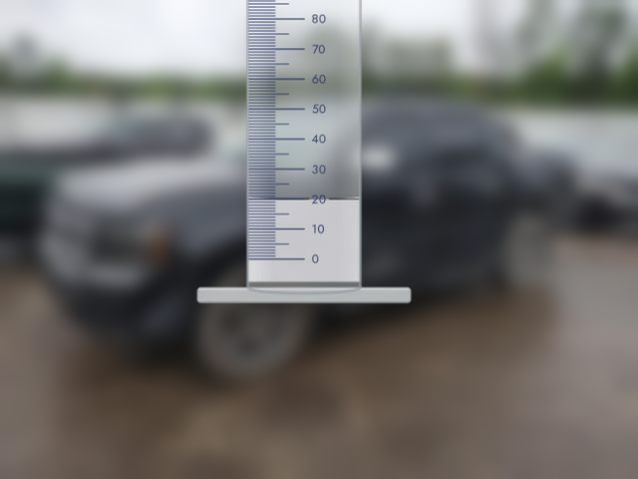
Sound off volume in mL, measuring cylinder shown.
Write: 20 mL
